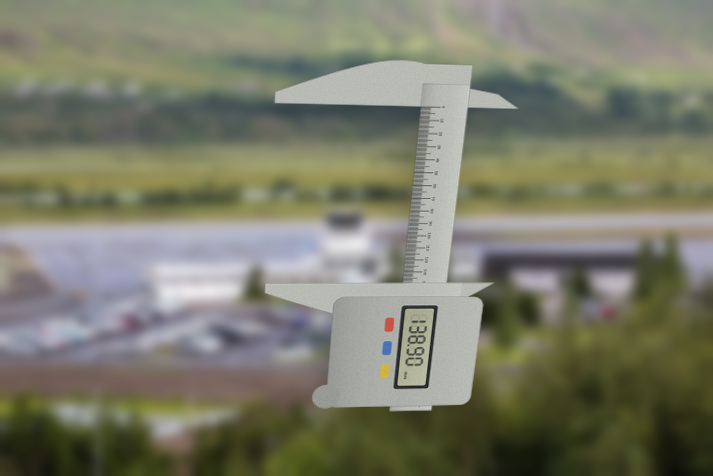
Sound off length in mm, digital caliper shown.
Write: 138.90 mm
